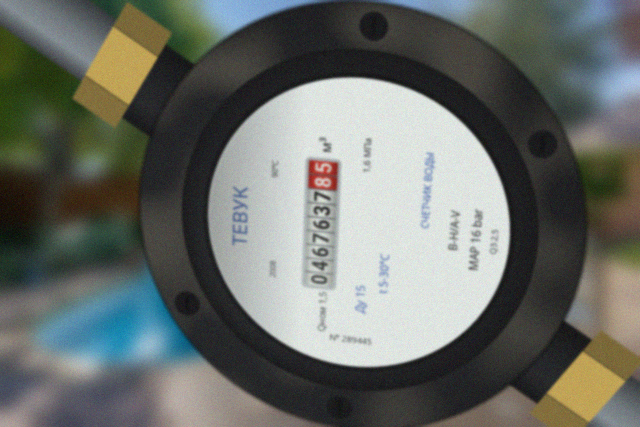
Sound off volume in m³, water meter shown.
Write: 467637.85 m³
